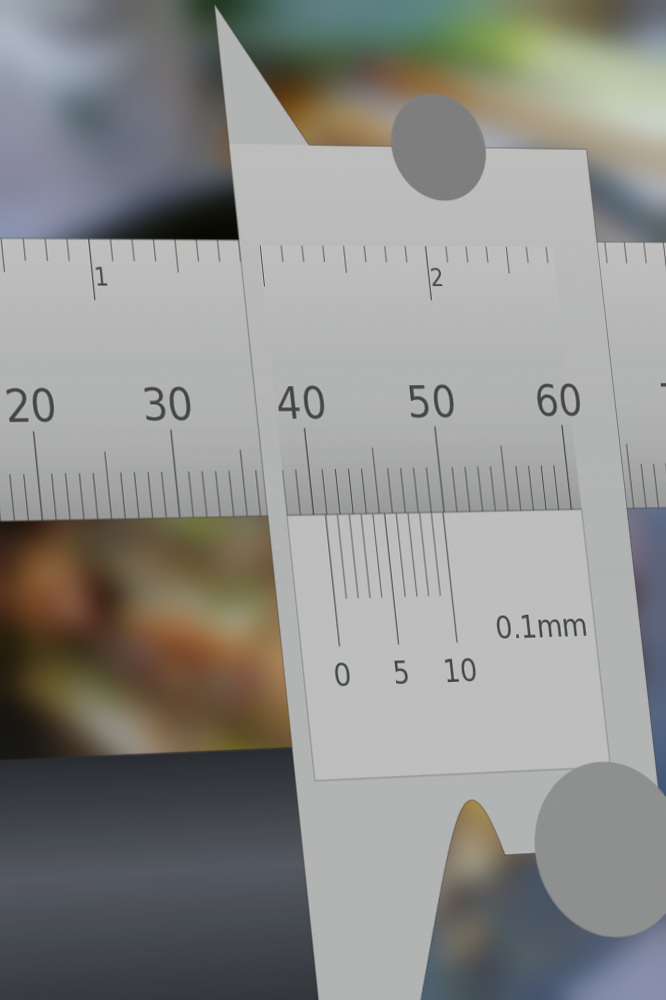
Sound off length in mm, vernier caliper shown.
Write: 40.9 mm
